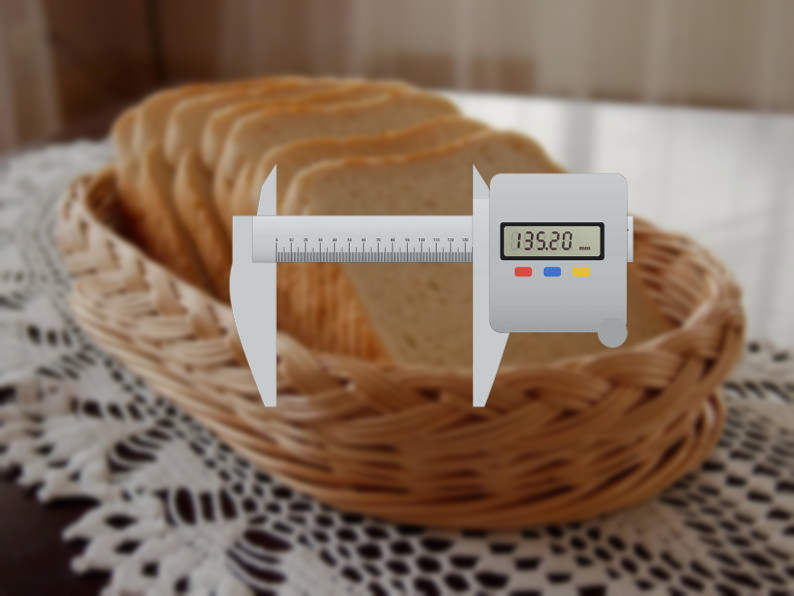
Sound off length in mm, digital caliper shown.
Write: 135.20 mm
